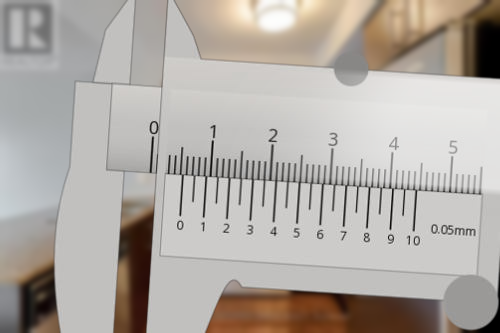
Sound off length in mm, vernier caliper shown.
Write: 5.4 mm
